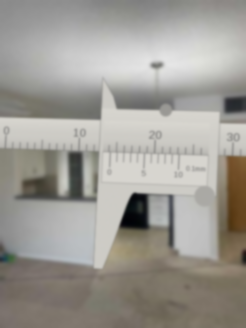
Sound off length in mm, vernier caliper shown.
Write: 14.2 mm
